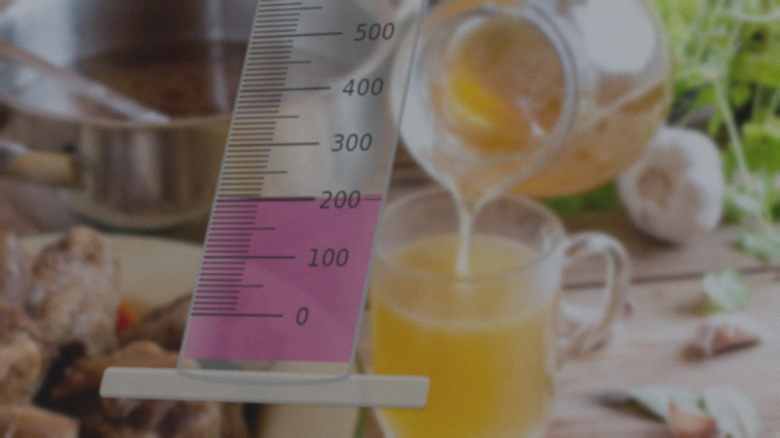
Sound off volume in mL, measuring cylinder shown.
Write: 200 mL
